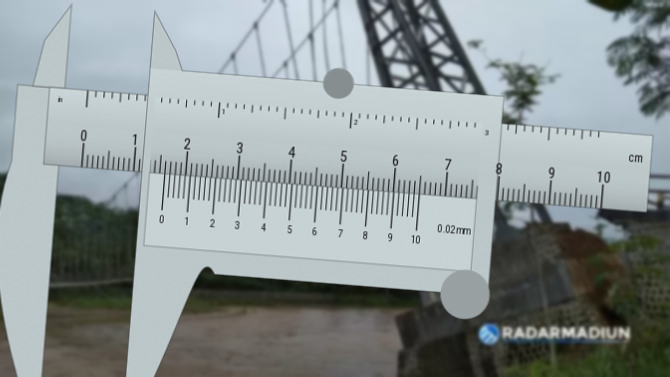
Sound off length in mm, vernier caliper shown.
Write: 16.0 mm
